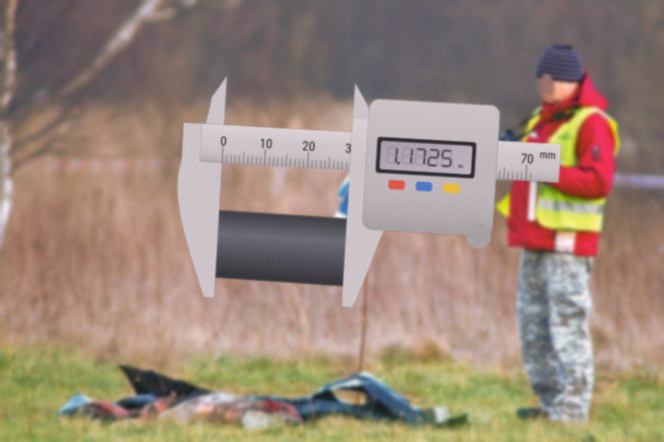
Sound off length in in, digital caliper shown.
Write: 1.1725 in
